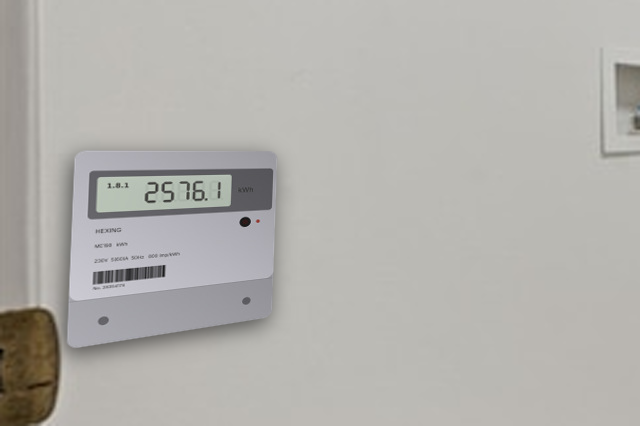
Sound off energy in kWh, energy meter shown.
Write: 2576.1 kWh
